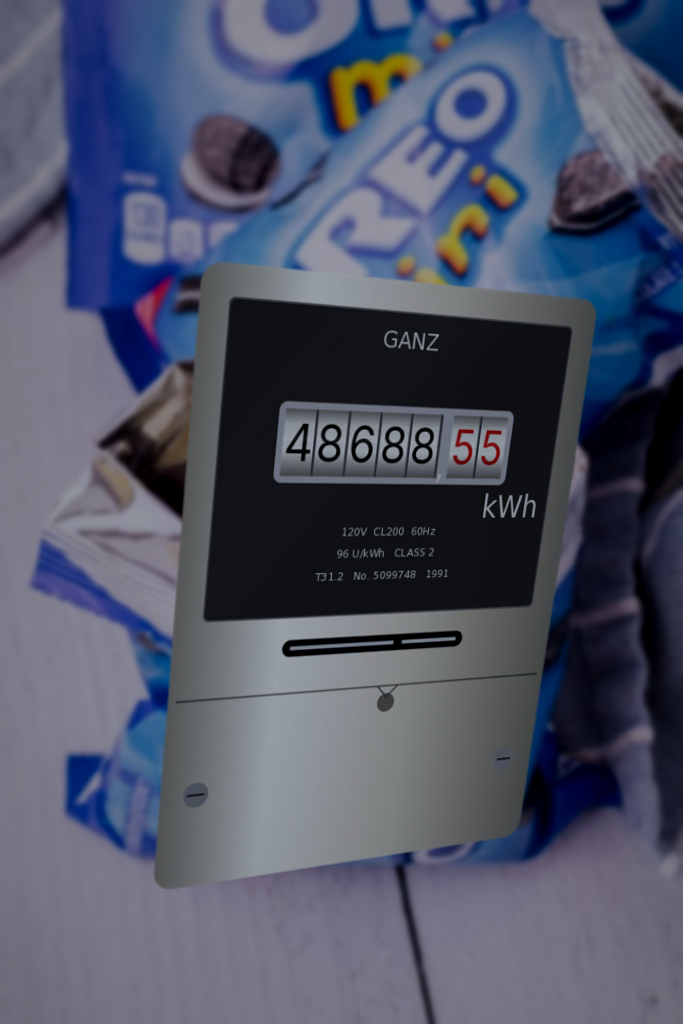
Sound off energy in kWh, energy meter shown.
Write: 48688.55 kWh
